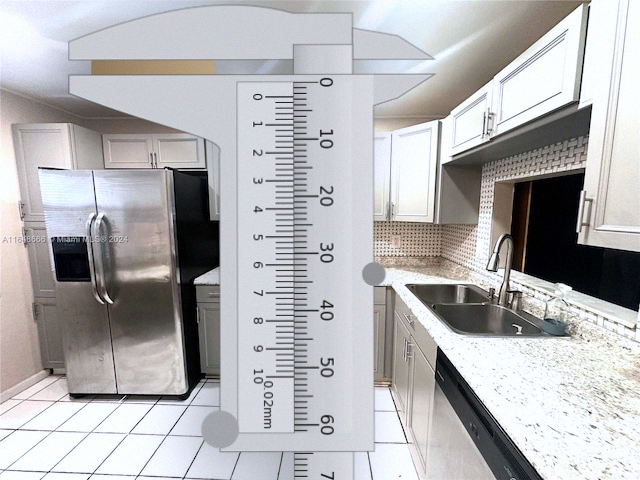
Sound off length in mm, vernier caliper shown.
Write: 2.6 mm
